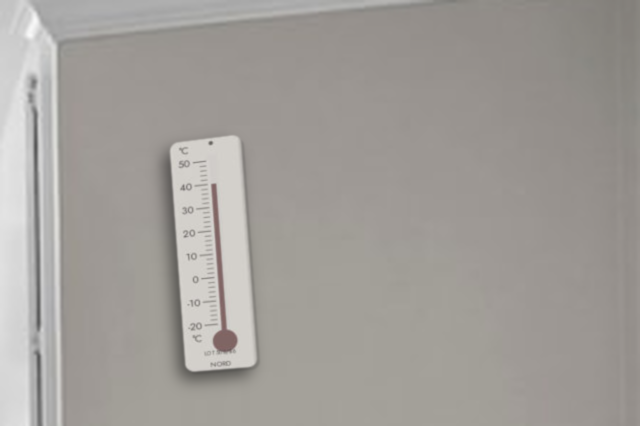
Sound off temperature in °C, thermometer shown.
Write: 40 °C
